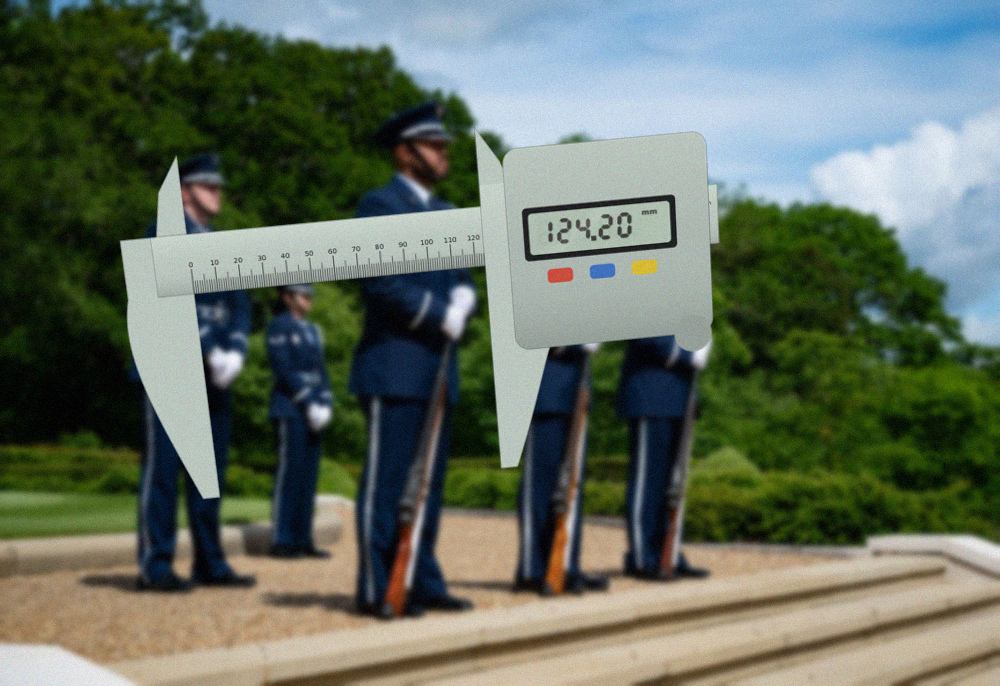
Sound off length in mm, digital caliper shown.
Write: 124.20 mm
